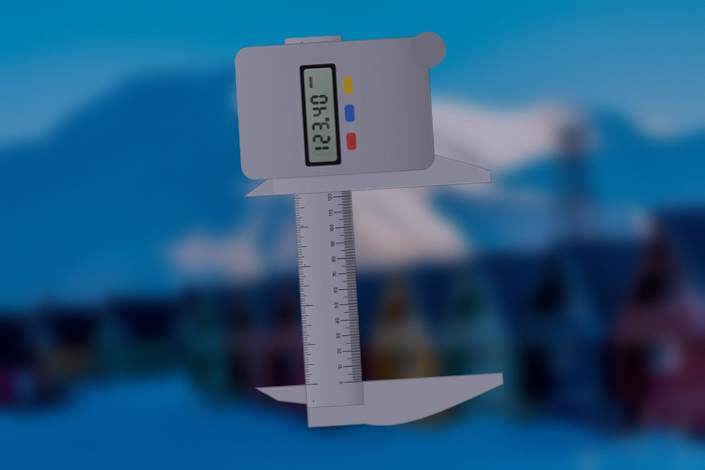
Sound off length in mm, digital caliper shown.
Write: 123.40 mm
